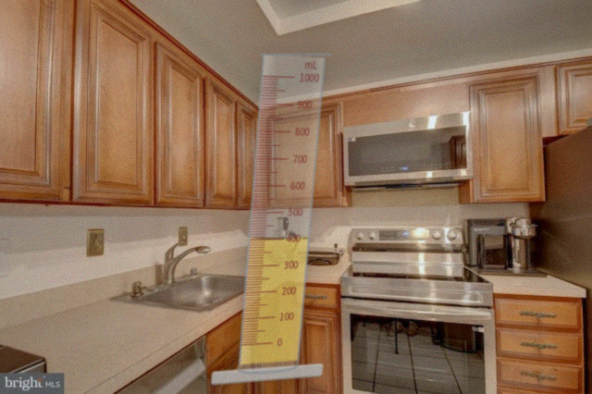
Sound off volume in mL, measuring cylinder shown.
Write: 400 mL
